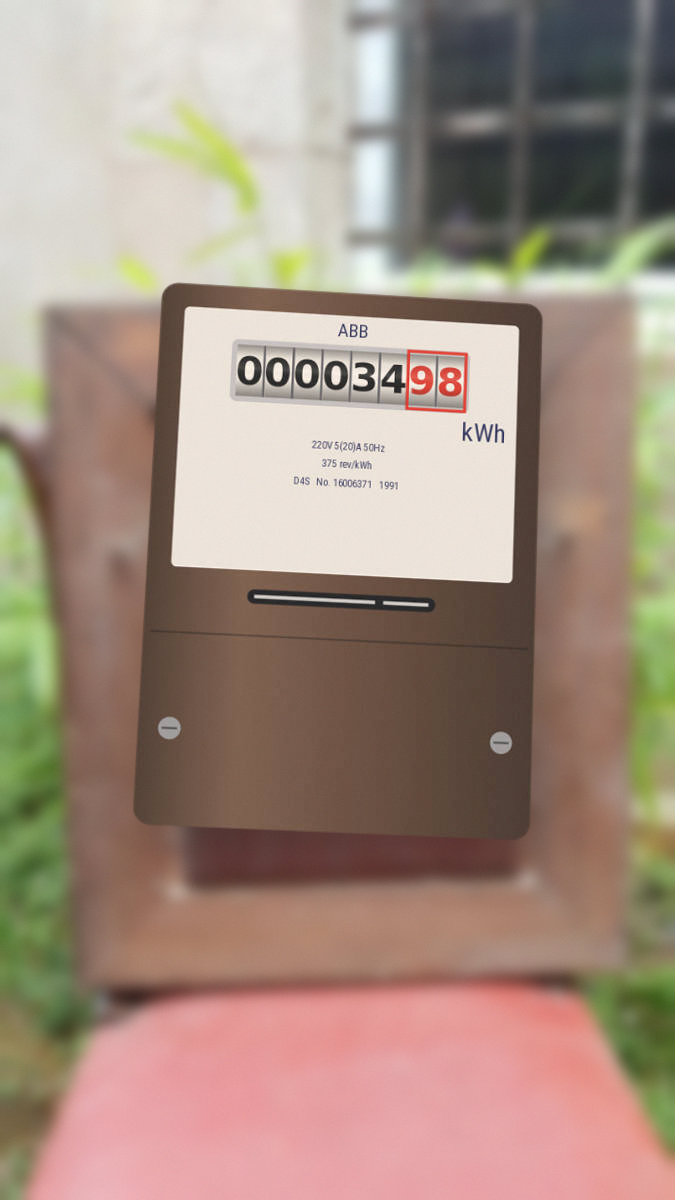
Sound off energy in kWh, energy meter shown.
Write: 34.98 kWh
